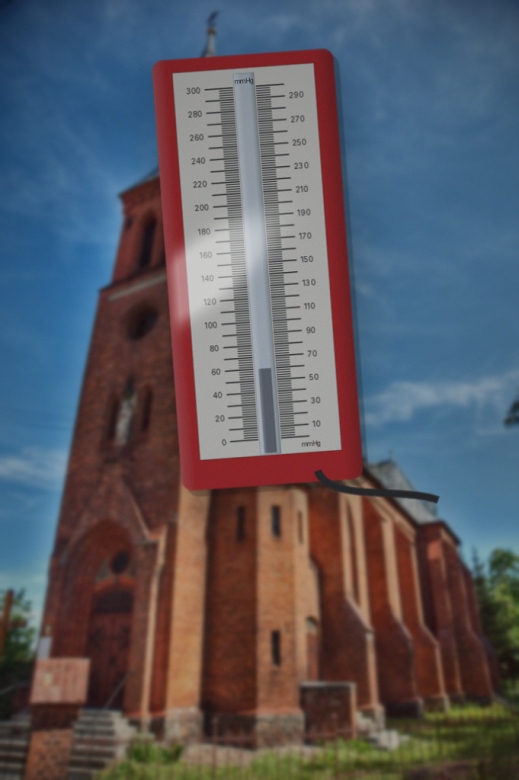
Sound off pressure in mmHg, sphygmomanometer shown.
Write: 60 mmHg
